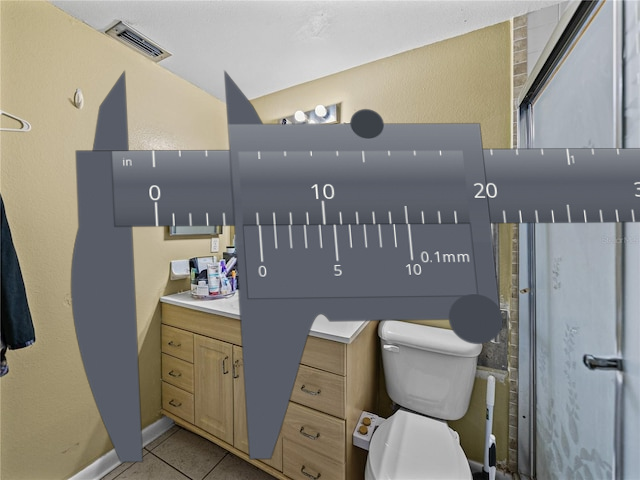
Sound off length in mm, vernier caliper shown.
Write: 6.1 mm
